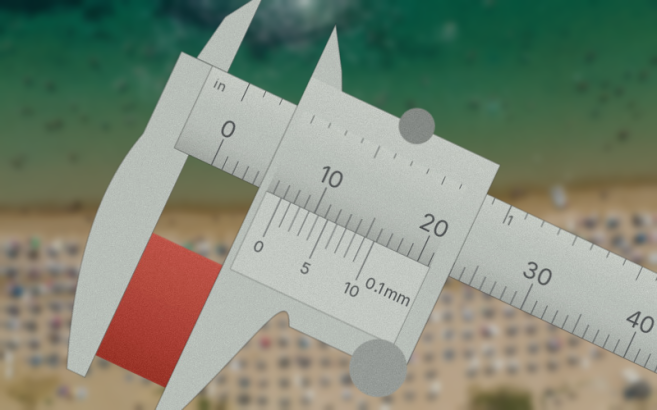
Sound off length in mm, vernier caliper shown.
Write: 6.8 mm
